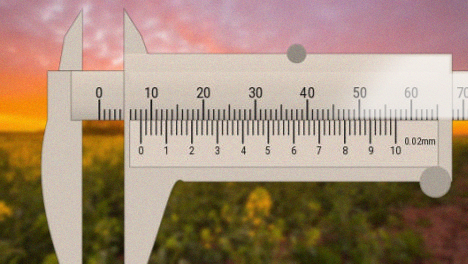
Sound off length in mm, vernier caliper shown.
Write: 8.0 mm
